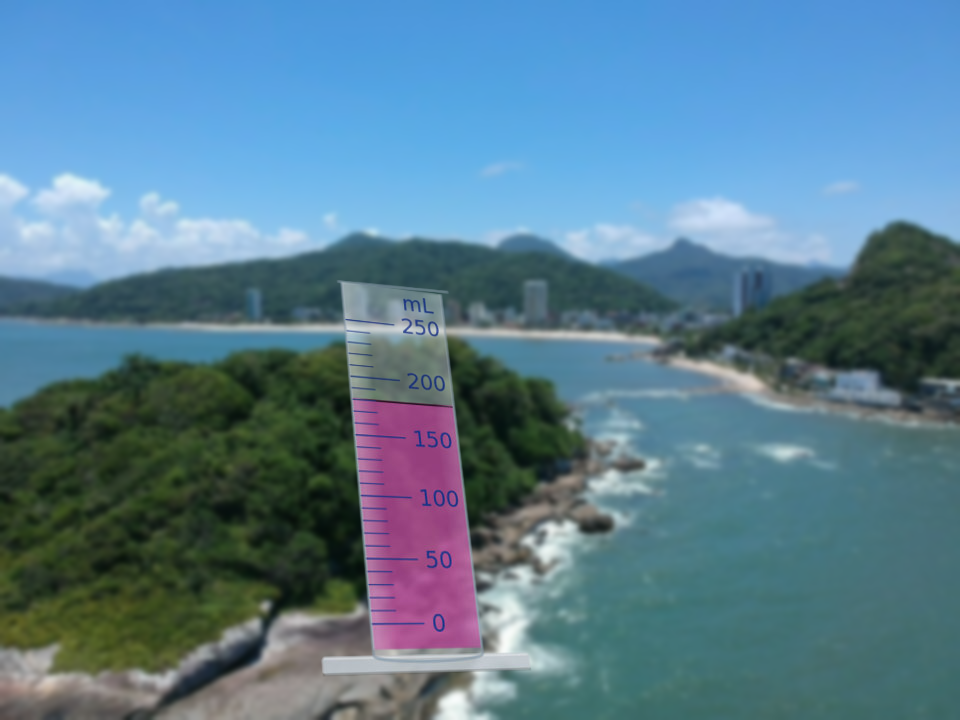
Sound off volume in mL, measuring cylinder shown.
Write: 180 mL
